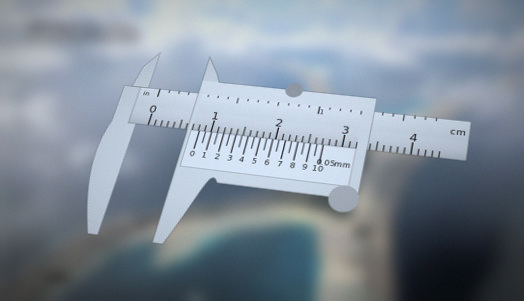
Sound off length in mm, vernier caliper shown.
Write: 8.2 mm
